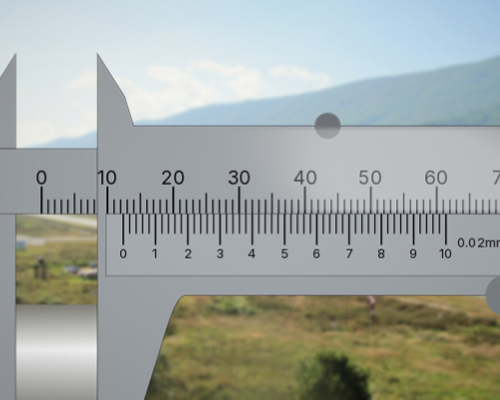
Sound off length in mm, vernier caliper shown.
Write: 12.4 mm
